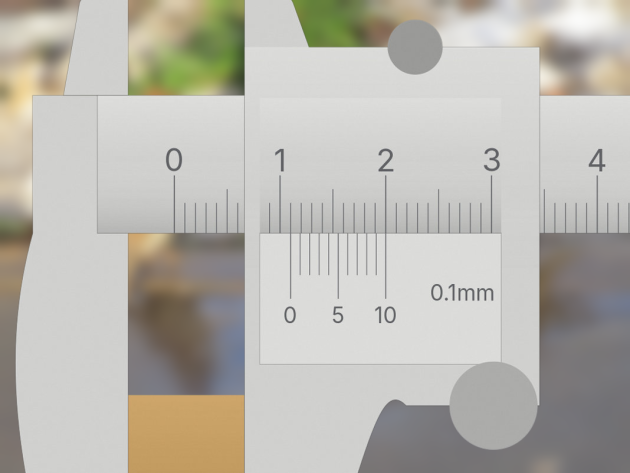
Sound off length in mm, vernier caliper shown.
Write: 11.0 mm
